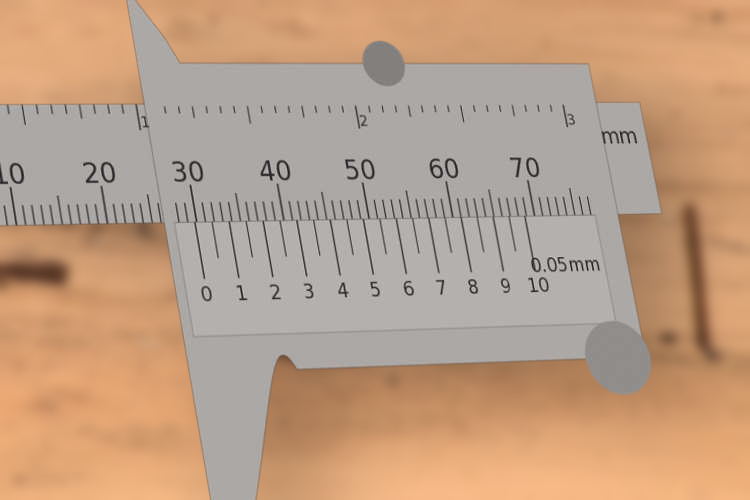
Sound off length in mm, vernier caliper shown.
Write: 29.8 mm
